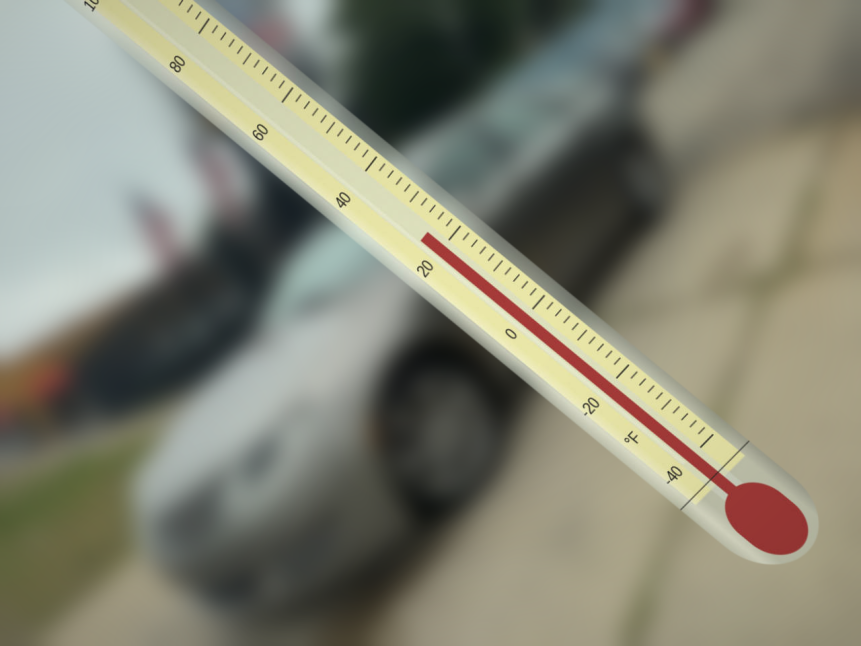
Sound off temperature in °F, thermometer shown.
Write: 24 °F
